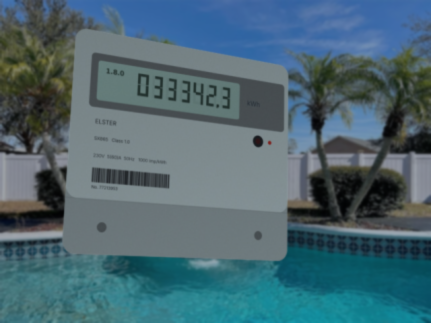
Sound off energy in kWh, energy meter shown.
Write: 33342.3 kWh
